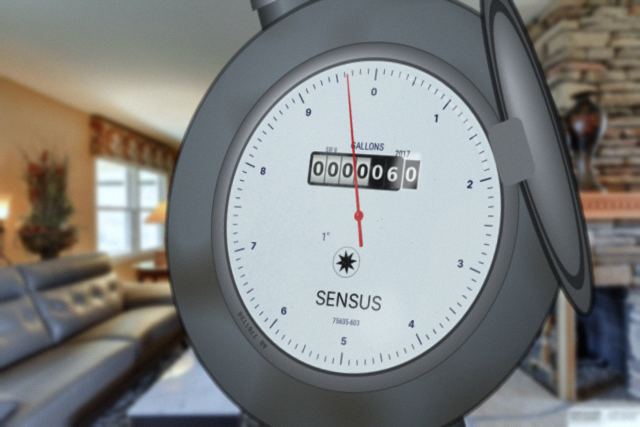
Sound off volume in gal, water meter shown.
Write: 59.6 gal
